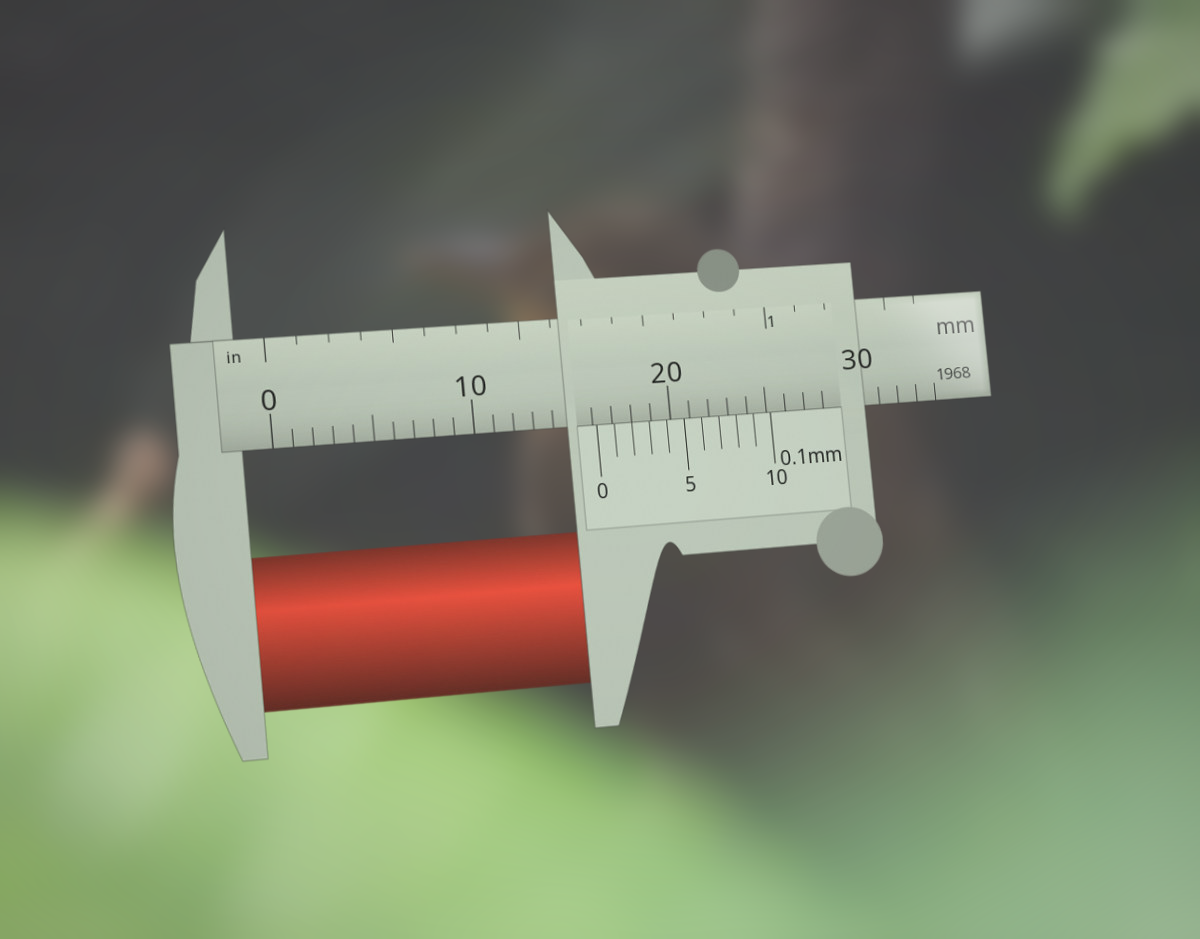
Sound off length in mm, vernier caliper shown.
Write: 16.2 mm
